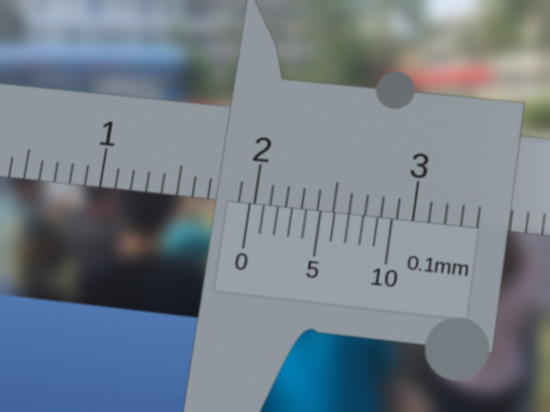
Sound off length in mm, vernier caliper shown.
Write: 19.7 mm
